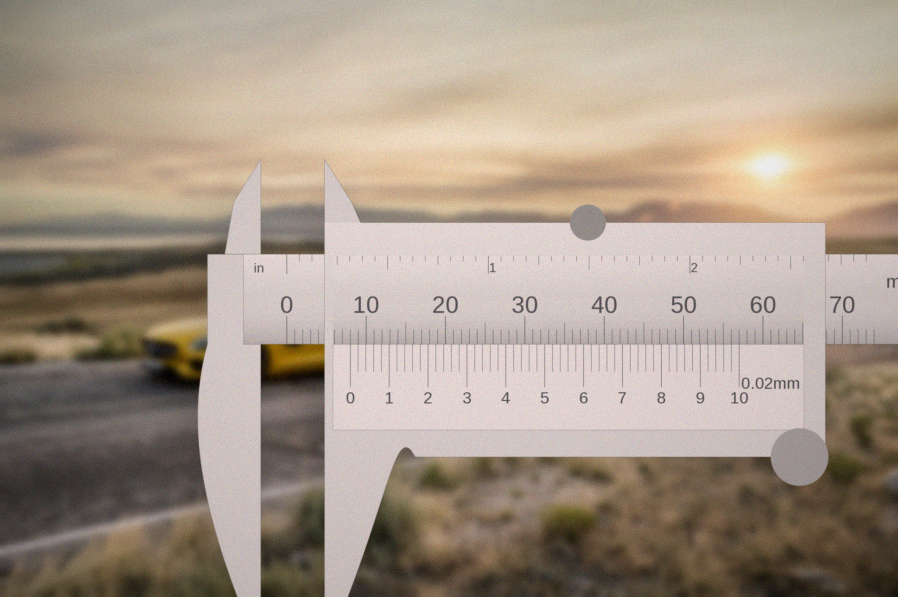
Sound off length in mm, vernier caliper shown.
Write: 8.0 mm
